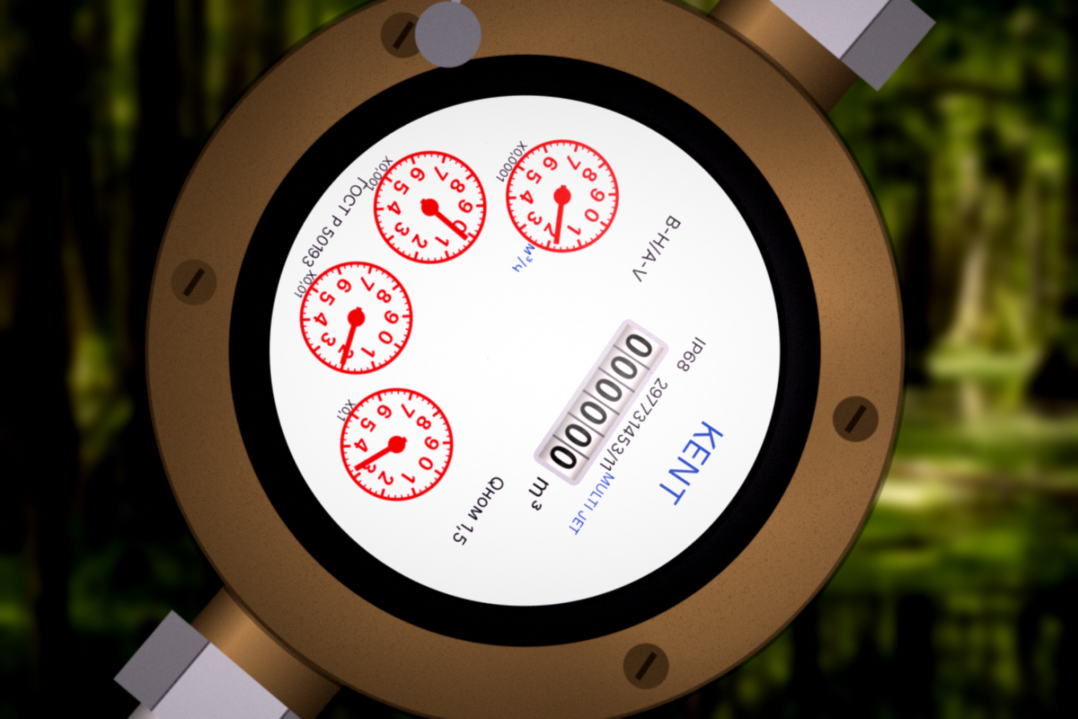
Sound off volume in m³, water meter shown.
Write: 0.3201 m³
